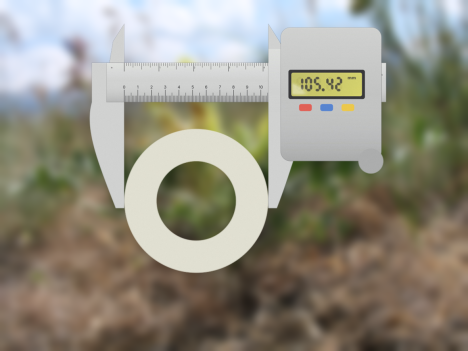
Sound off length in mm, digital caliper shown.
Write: 105.42 mm
